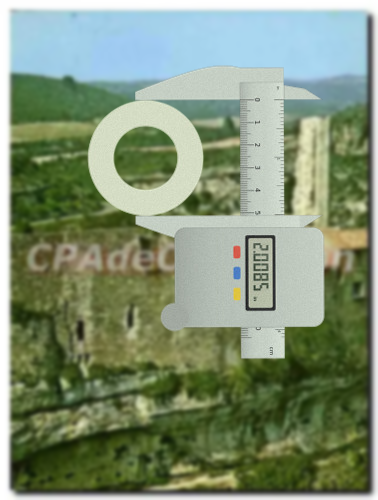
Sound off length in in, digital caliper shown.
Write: 2.0085 in
